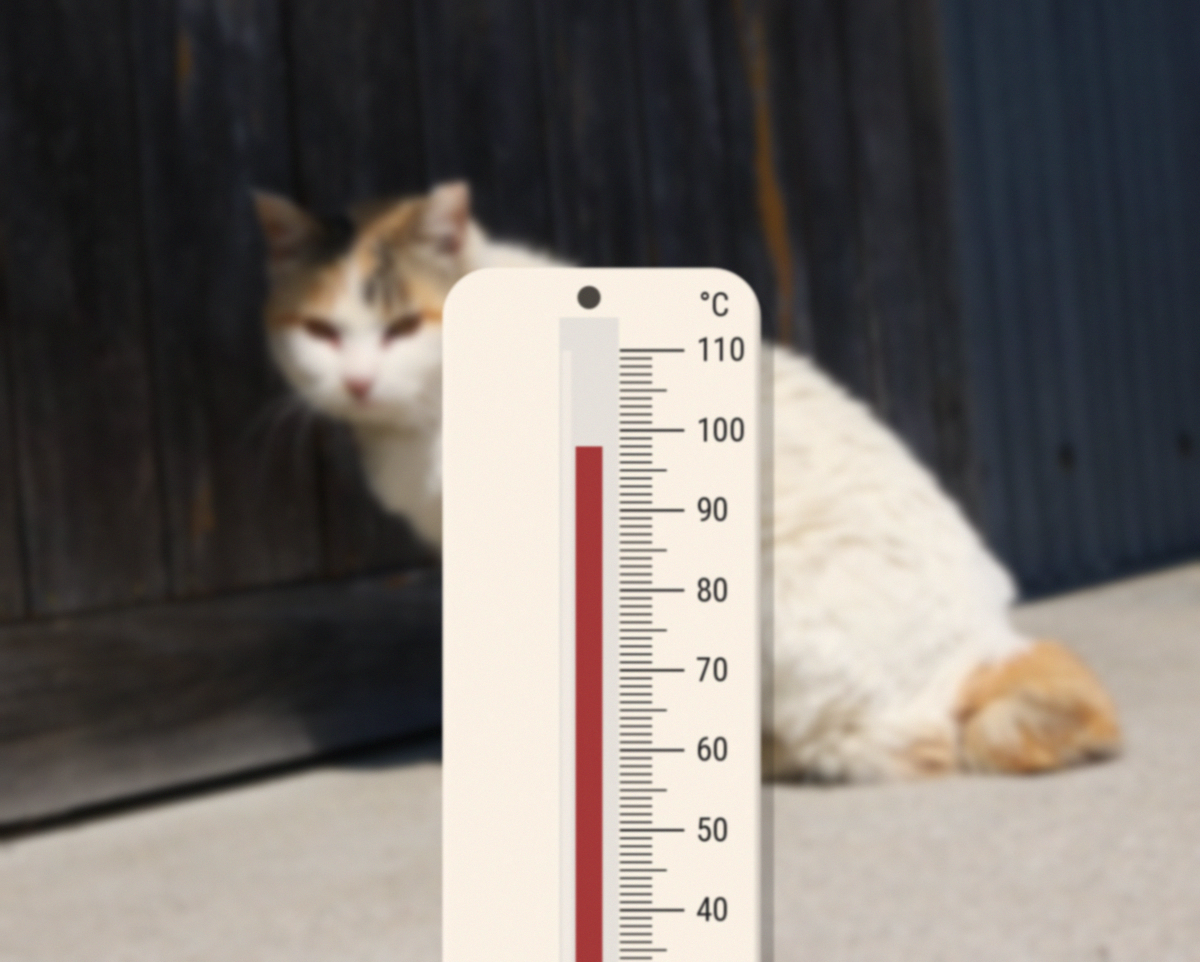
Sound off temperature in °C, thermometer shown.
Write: 98 °C
